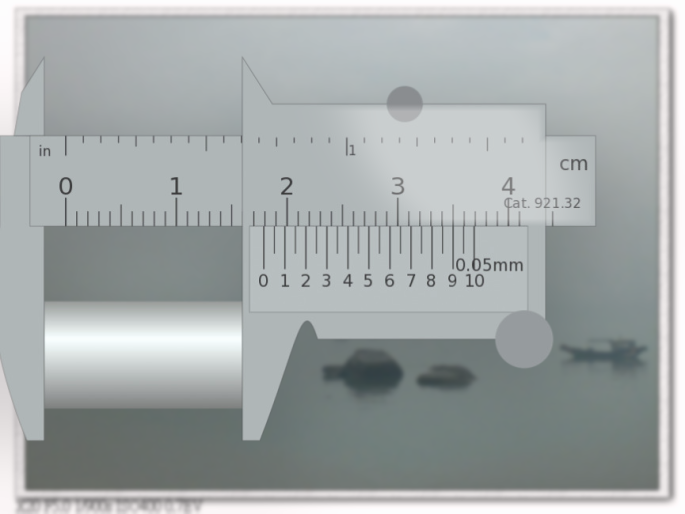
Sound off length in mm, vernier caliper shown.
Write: 17.9 mm
